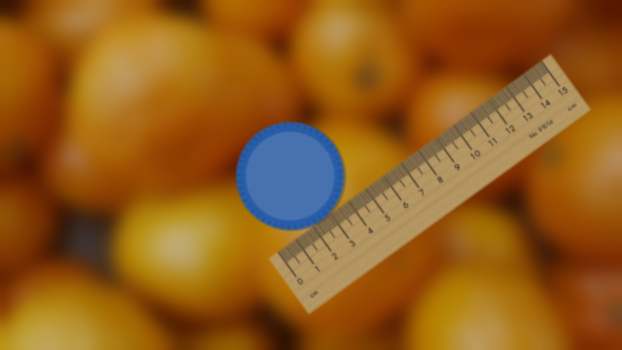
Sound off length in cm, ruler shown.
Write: 5 cm
